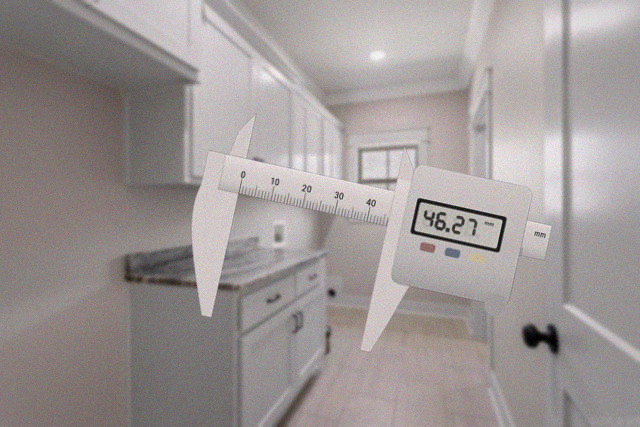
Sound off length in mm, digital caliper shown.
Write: 46.27 mm
